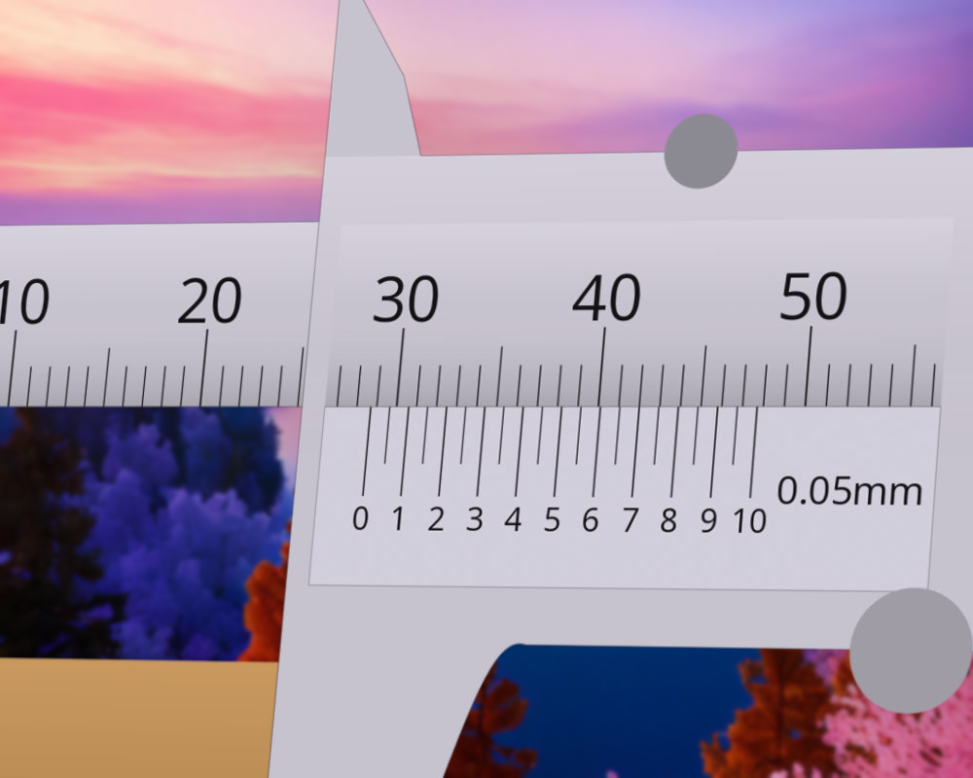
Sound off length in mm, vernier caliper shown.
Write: 28.7 mm
